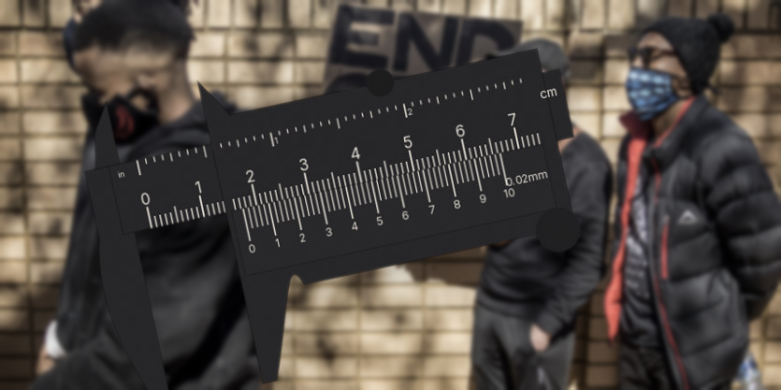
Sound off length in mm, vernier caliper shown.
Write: 17.4 mm
